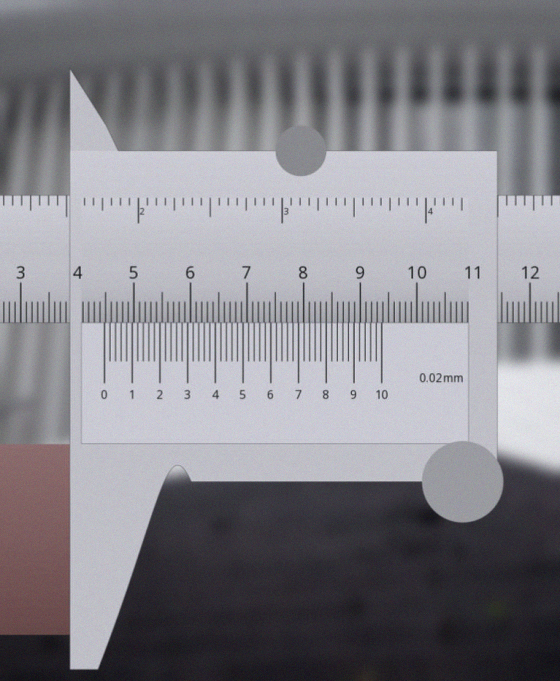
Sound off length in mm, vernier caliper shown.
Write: 44.8 mm
